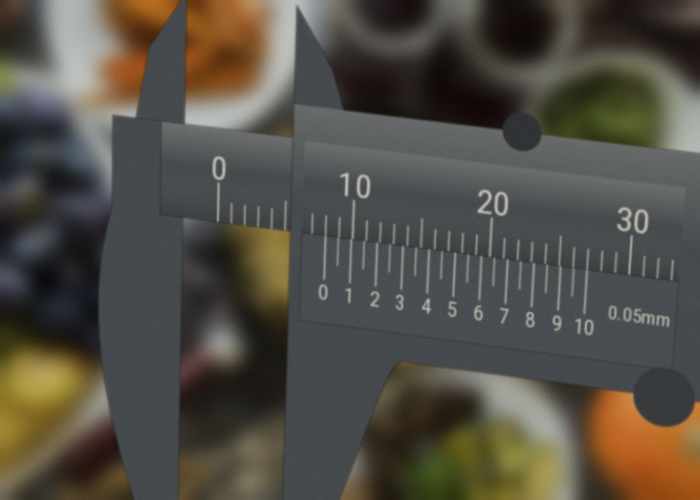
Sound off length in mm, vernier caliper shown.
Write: 8.0 mm
